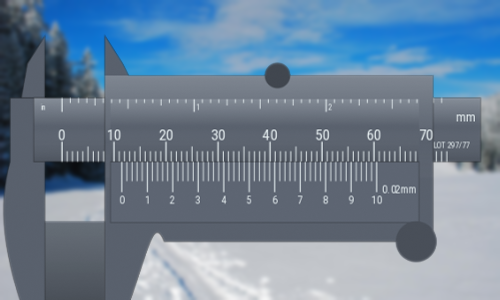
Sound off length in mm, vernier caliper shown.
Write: 11.5 mm
